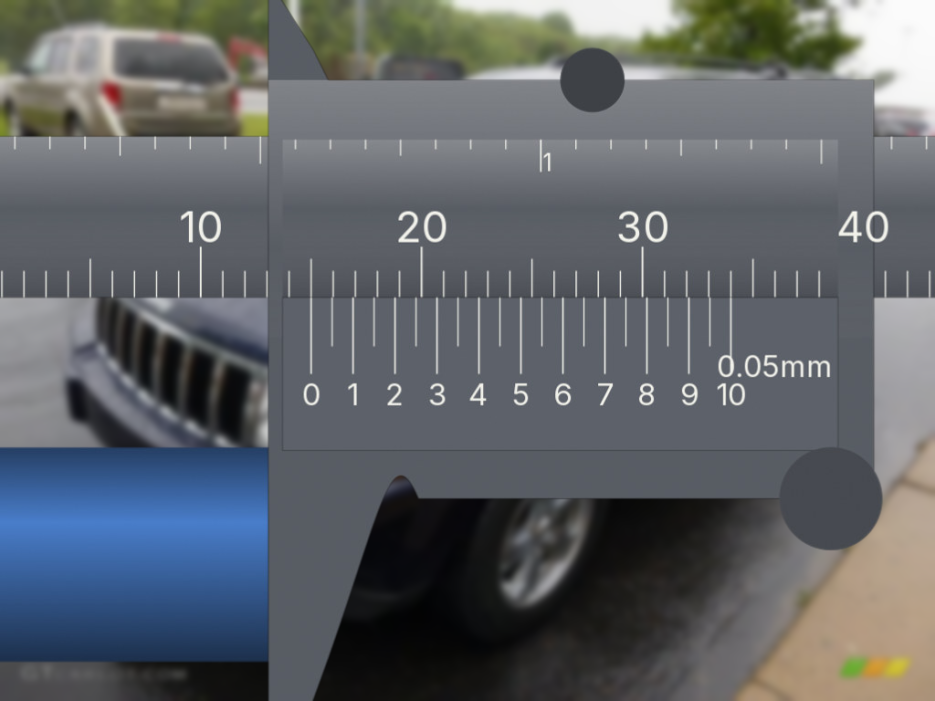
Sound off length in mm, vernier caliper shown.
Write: 15.00 mm
